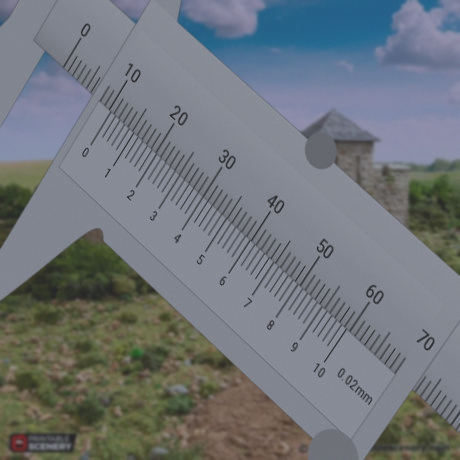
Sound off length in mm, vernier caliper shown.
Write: 10.4 mm
